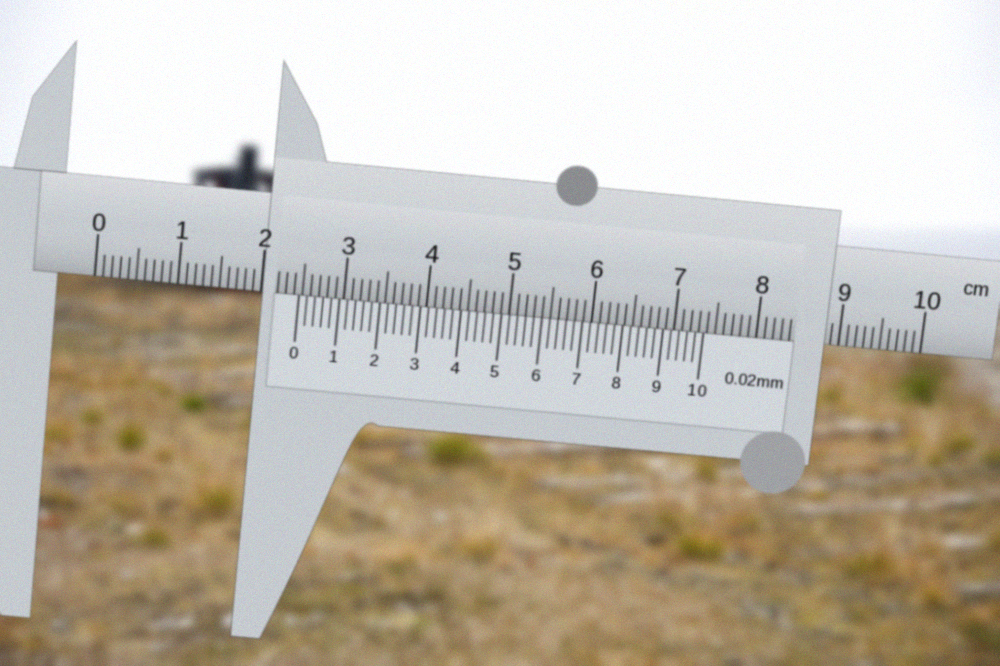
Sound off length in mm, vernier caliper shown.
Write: 24.6 mm
